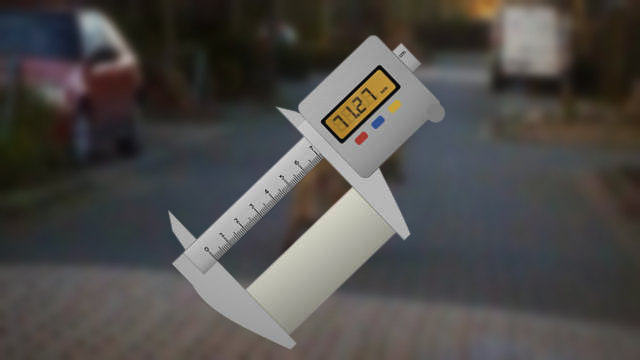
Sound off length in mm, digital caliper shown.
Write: 71.27 mm
